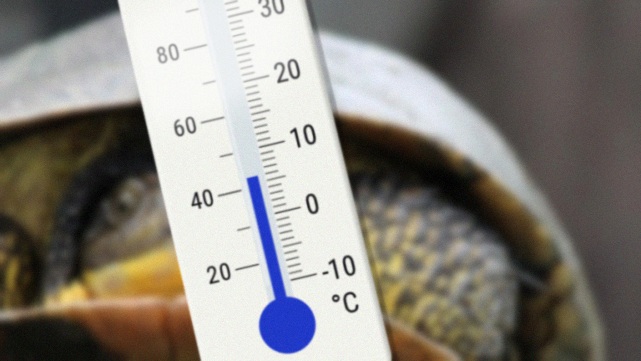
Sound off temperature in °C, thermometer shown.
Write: 6 °C
